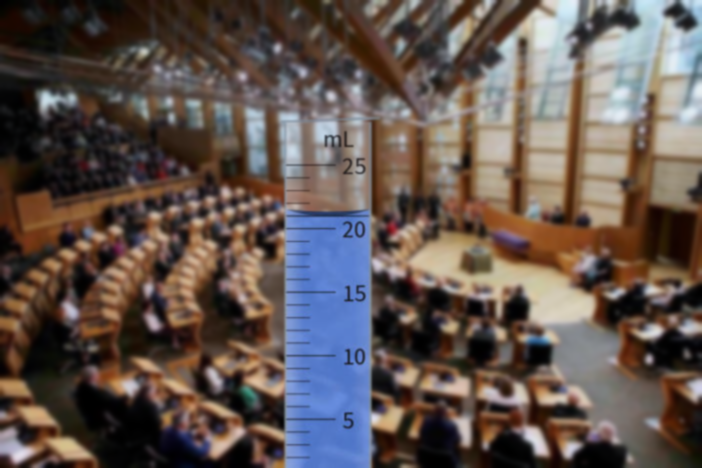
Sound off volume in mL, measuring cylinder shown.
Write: 21 mL
